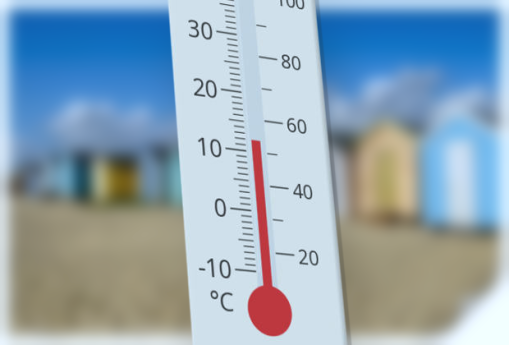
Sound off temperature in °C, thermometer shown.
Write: 12 °C
